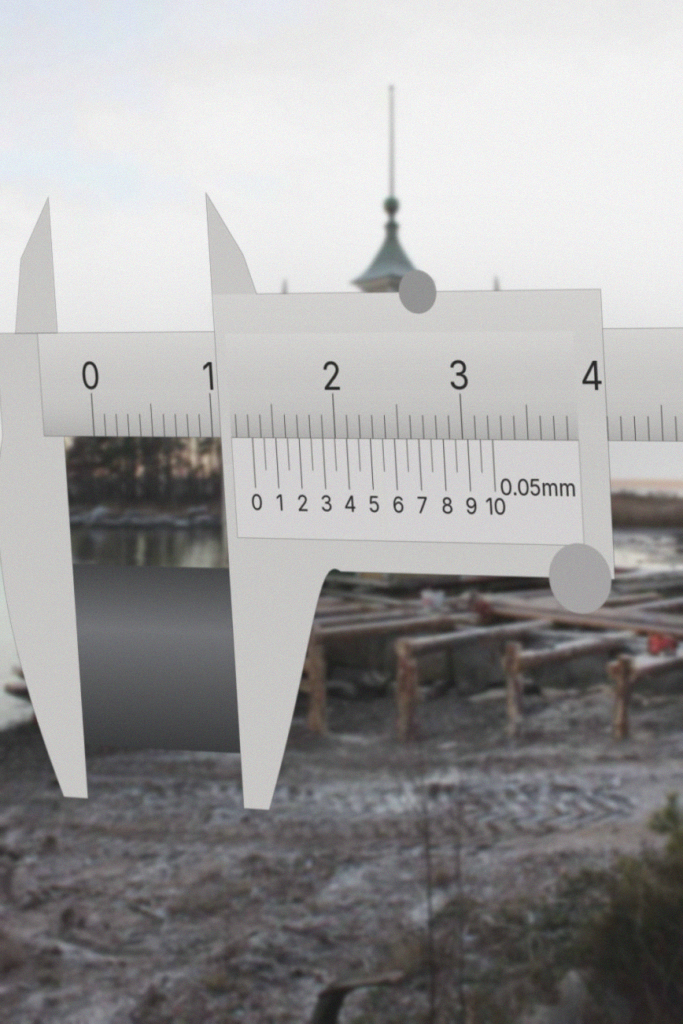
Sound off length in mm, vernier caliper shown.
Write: 13.3 mm
